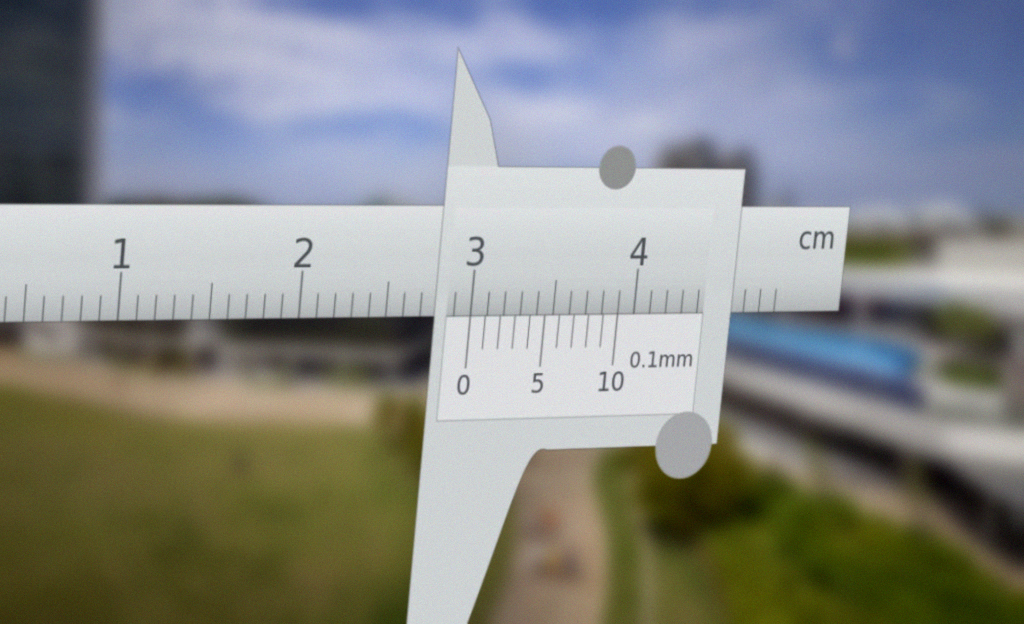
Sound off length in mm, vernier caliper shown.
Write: 30.0 mm
